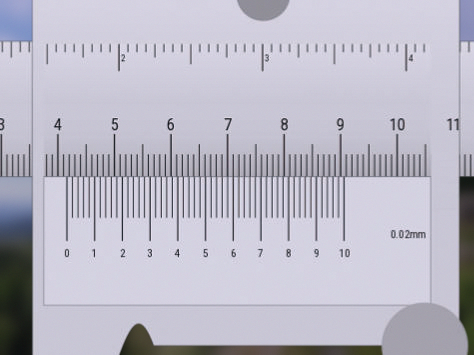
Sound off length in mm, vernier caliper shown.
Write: 41.6 mm
